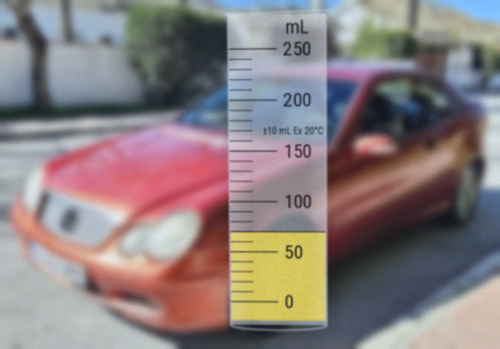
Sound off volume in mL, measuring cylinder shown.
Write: 70 mL
